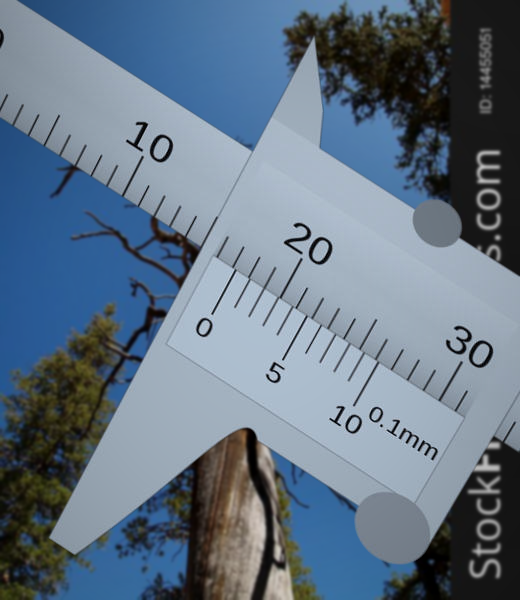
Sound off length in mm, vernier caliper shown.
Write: 17.2 mm
